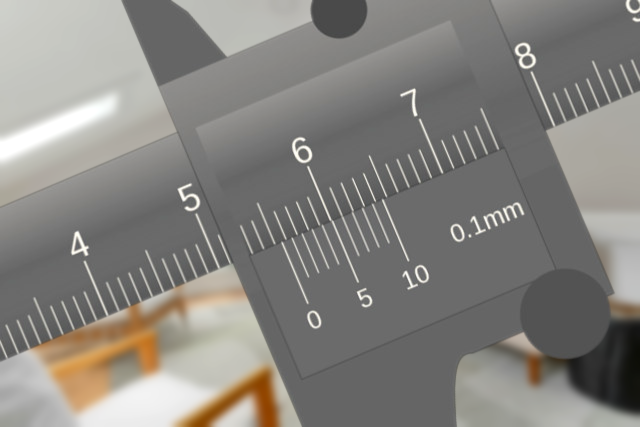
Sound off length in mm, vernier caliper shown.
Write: 55.6 mm
